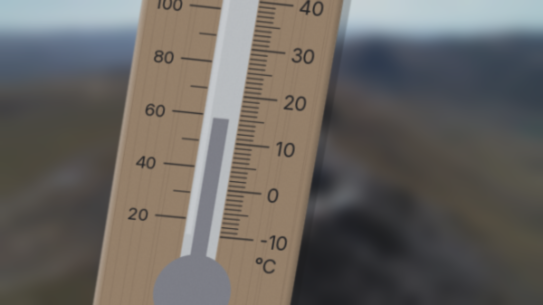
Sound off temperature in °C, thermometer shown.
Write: 15 °C
